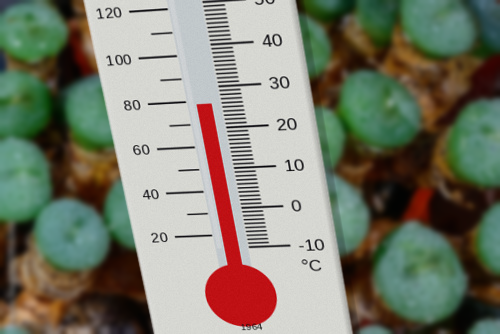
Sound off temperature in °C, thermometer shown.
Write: 26 °C
